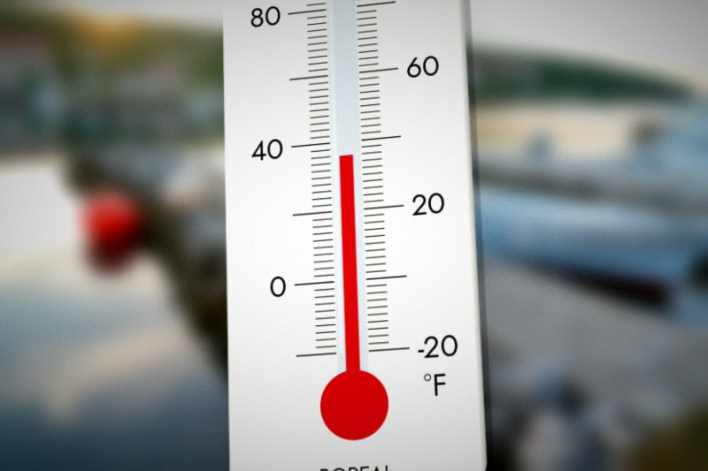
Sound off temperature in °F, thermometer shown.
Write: 36 °F
